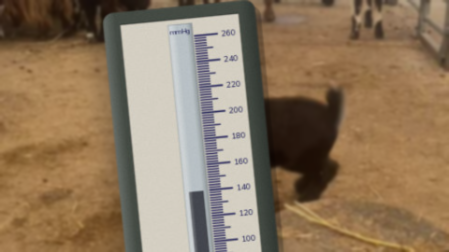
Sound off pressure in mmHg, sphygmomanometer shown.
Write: 140 mmHg
